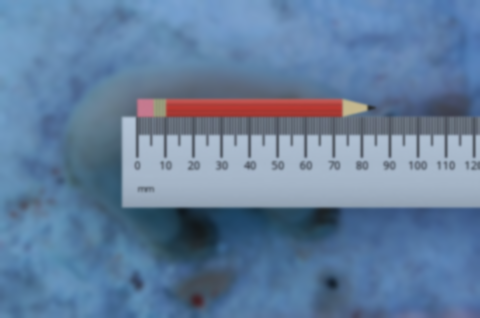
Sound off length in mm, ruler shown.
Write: 85 mm
